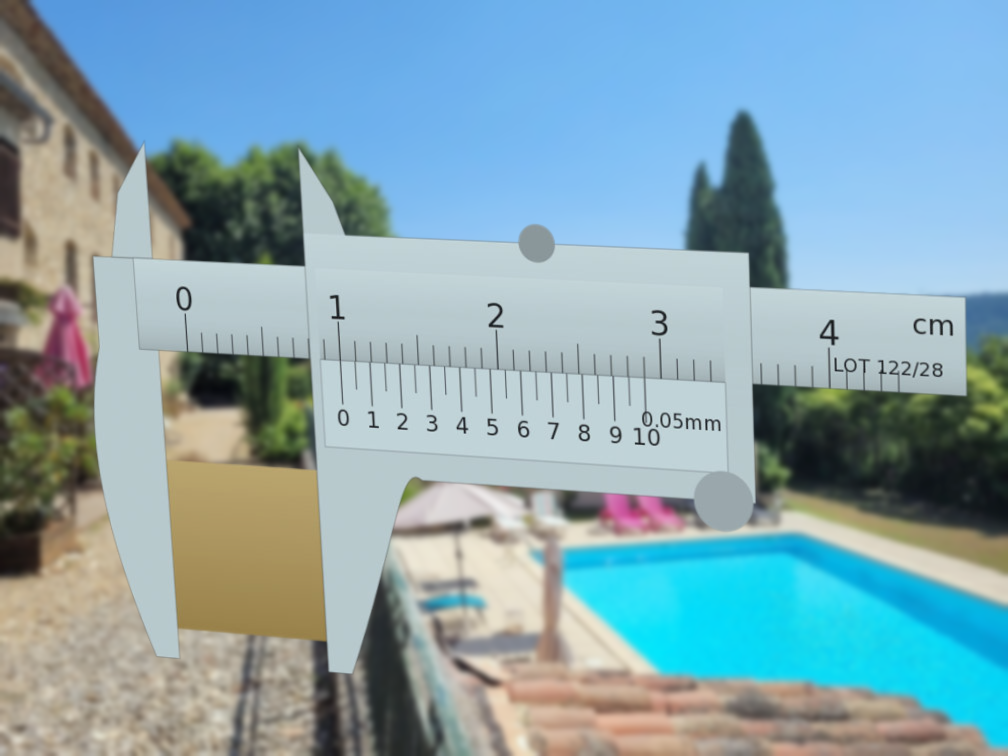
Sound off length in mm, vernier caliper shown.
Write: 10.0 mm
